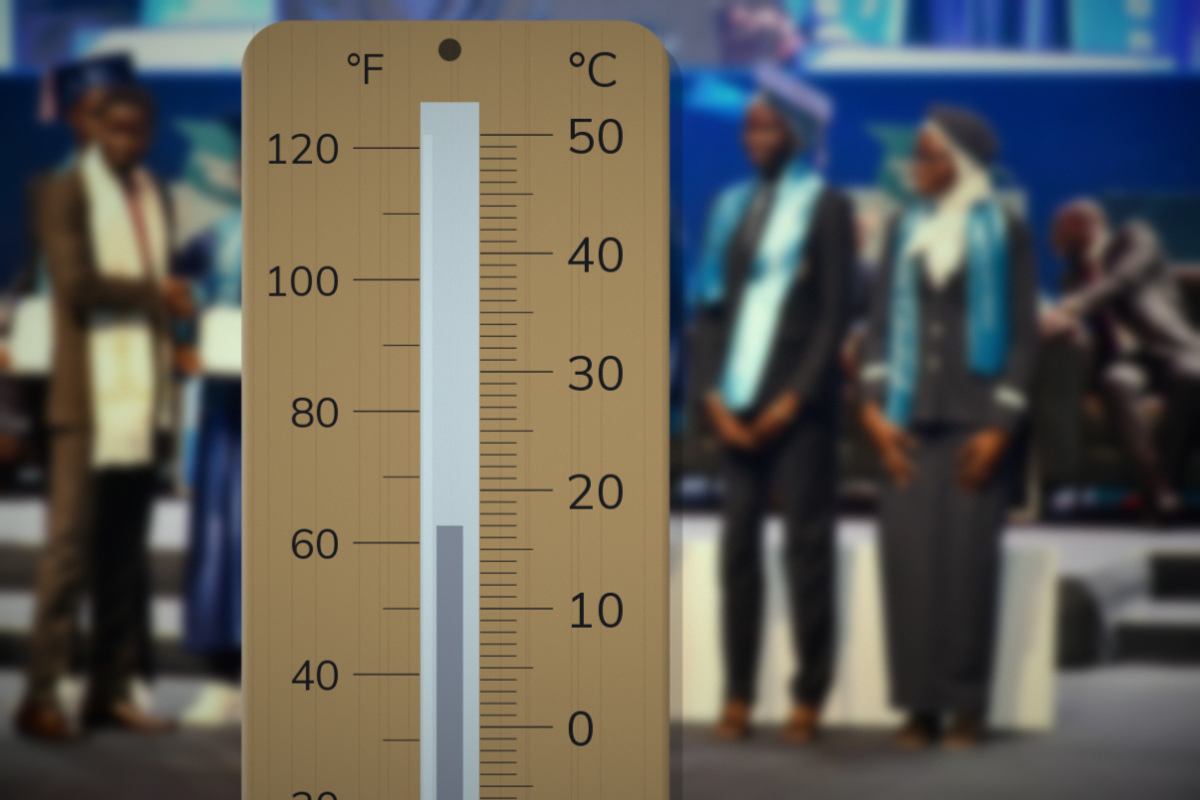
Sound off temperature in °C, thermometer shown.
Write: 17 °C
